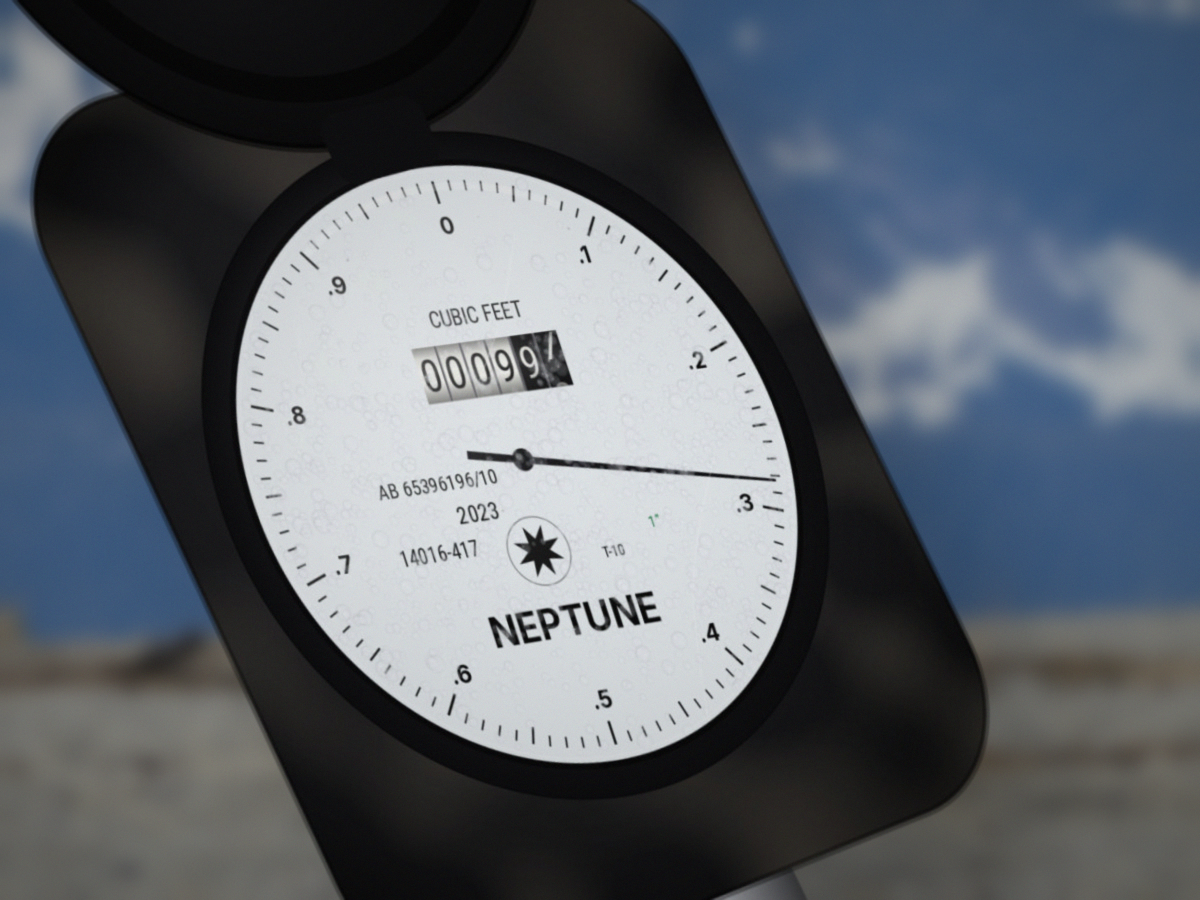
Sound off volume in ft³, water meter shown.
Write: 997.28 ft³
